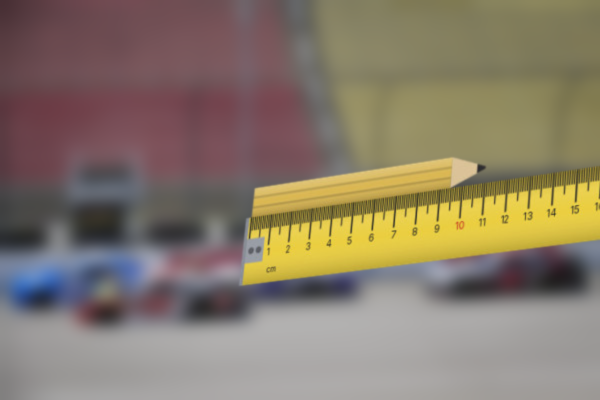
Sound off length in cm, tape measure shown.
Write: 11 cm
